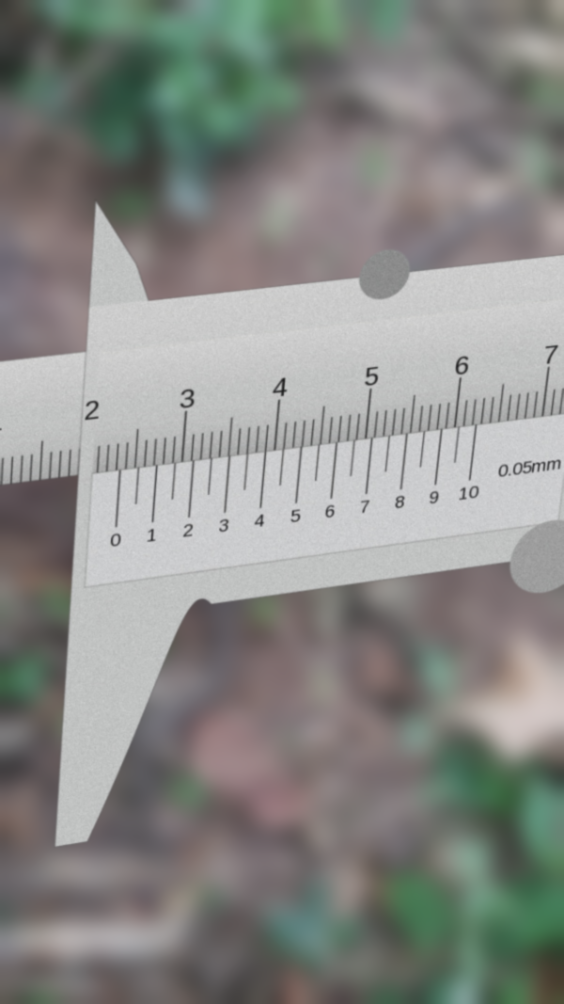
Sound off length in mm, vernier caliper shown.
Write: 23.4 mm
